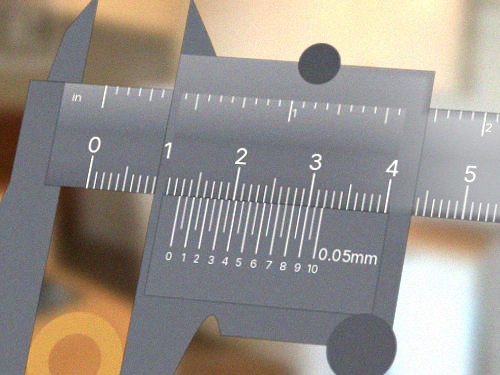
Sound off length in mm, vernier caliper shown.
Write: 12.8 mm
